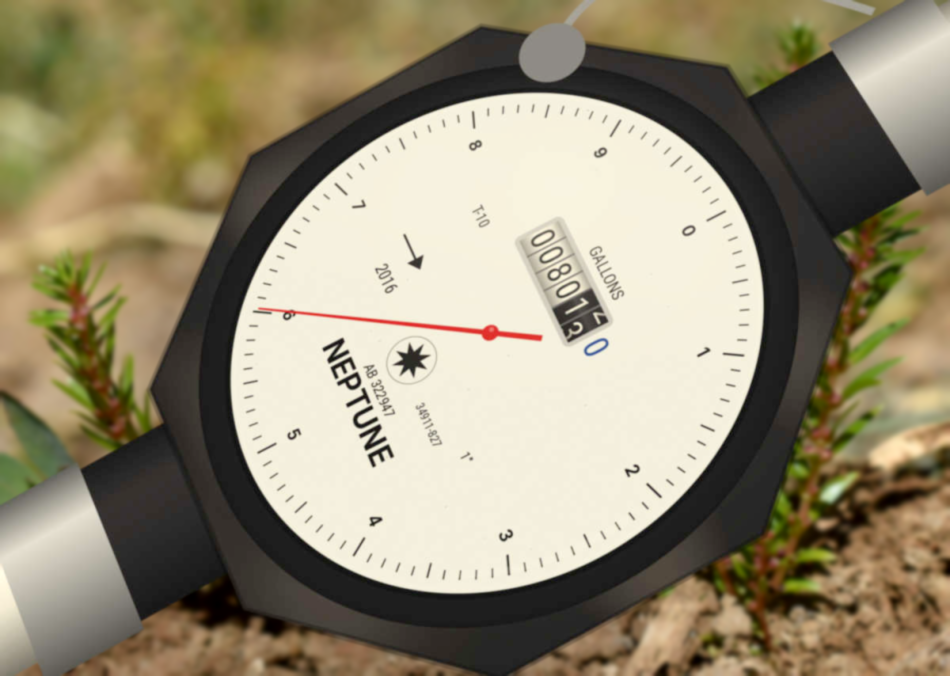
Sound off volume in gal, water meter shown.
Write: 80126.0 gal
